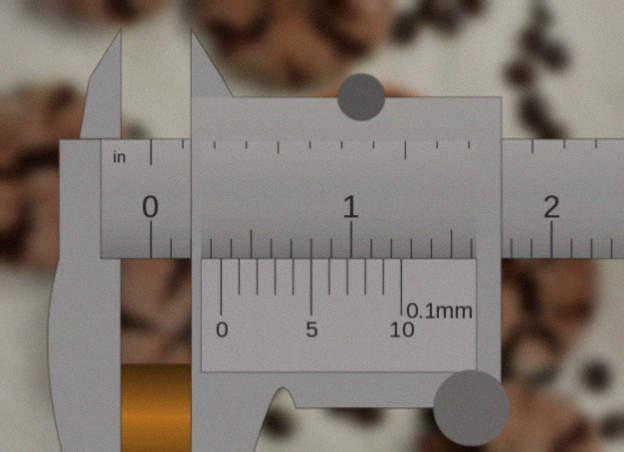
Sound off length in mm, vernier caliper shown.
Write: 3.5 mm
